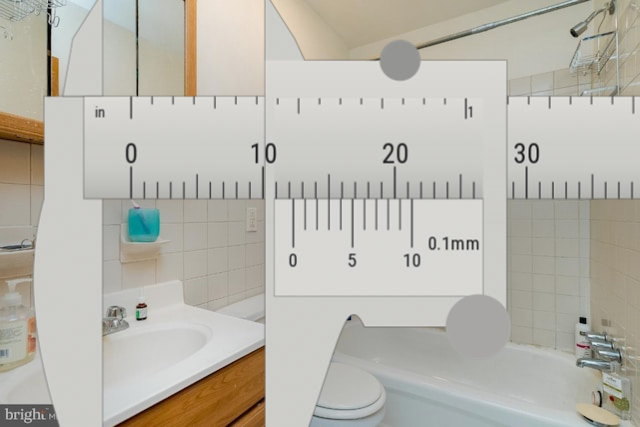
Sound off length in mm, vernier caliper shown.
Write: 12.3 mm
